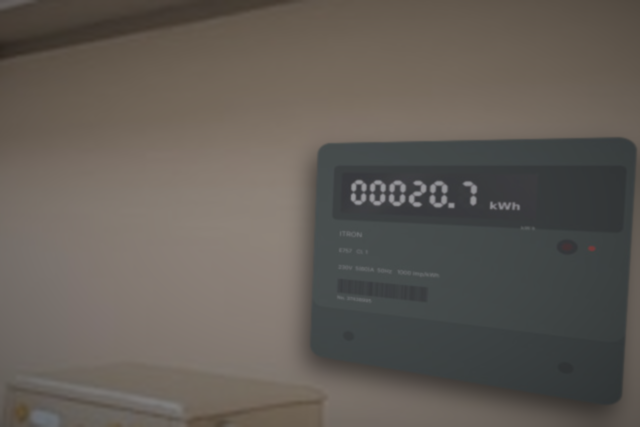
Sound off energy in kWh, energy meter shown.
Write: 20.7 kWh
